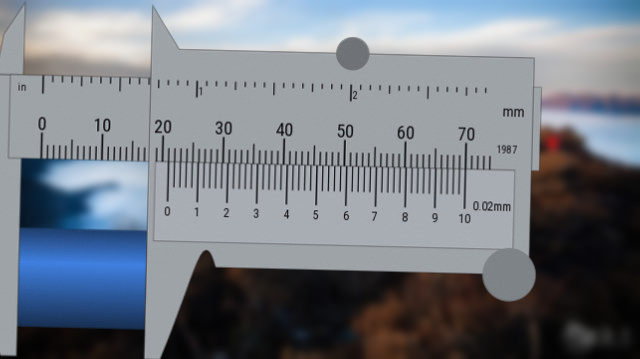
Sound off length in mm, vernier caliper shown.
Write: 21.0 mm
